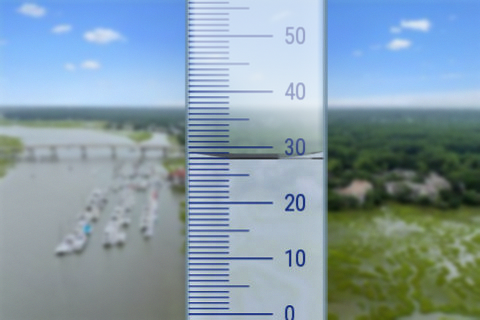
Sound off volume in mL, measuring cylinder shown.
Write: 28 mL
